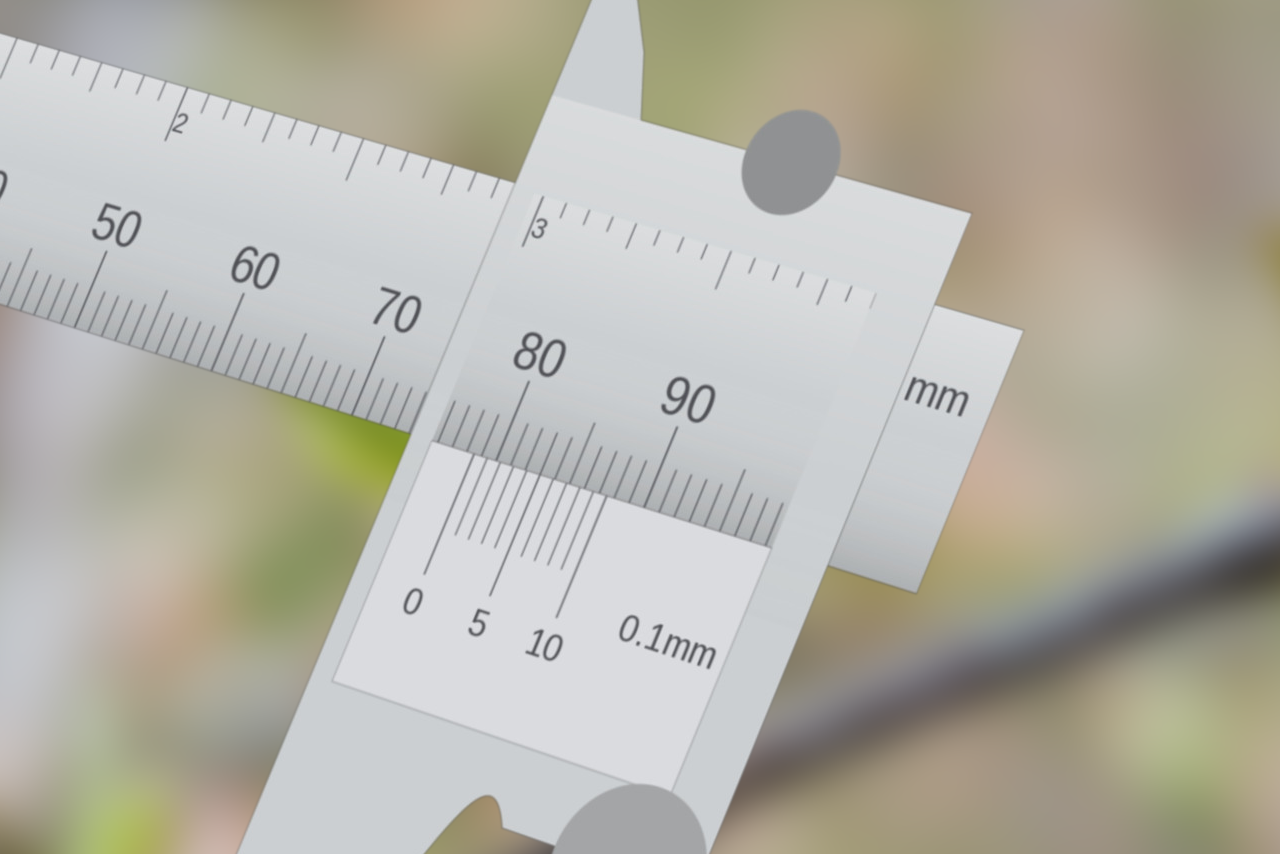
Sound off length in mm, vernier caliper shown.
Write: 78.5 mm
